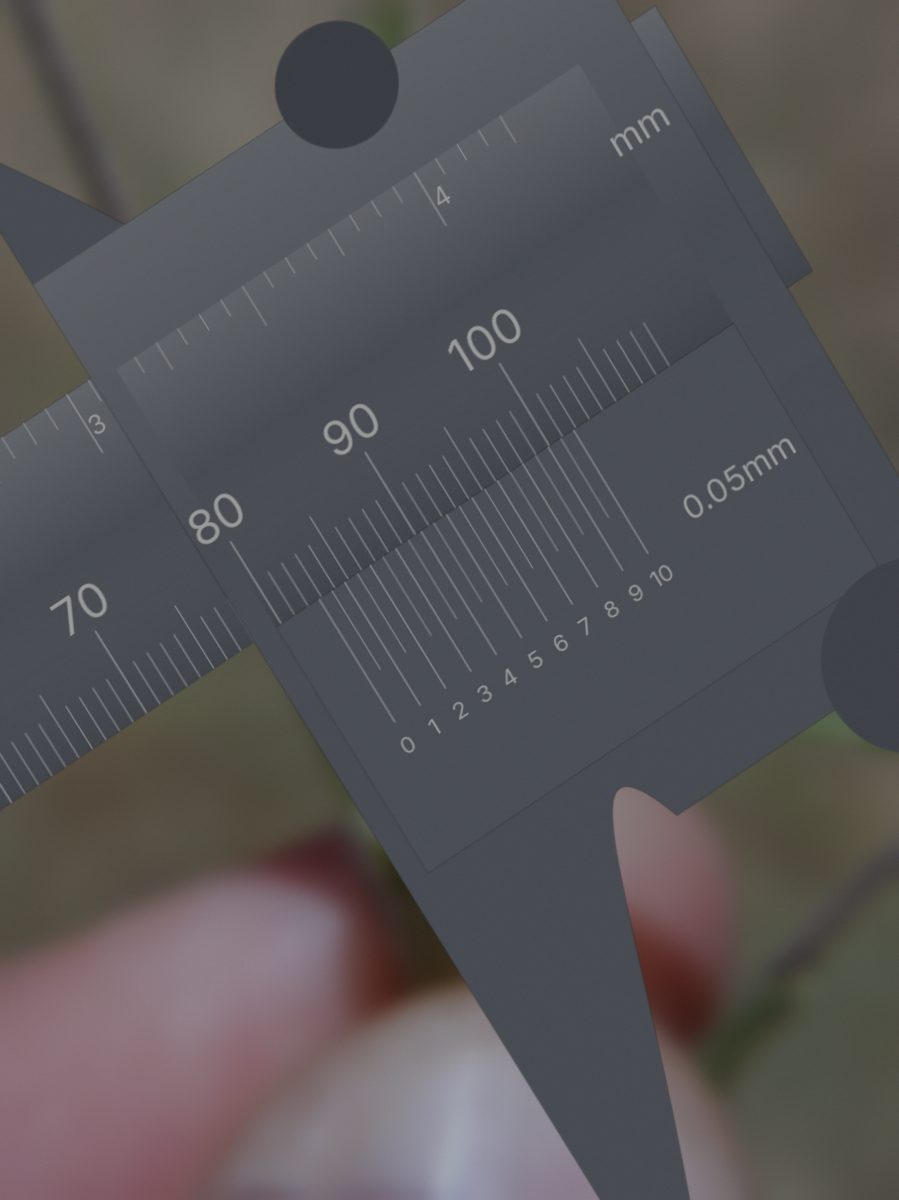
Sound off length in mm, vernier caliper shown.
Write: 82.8 mm
